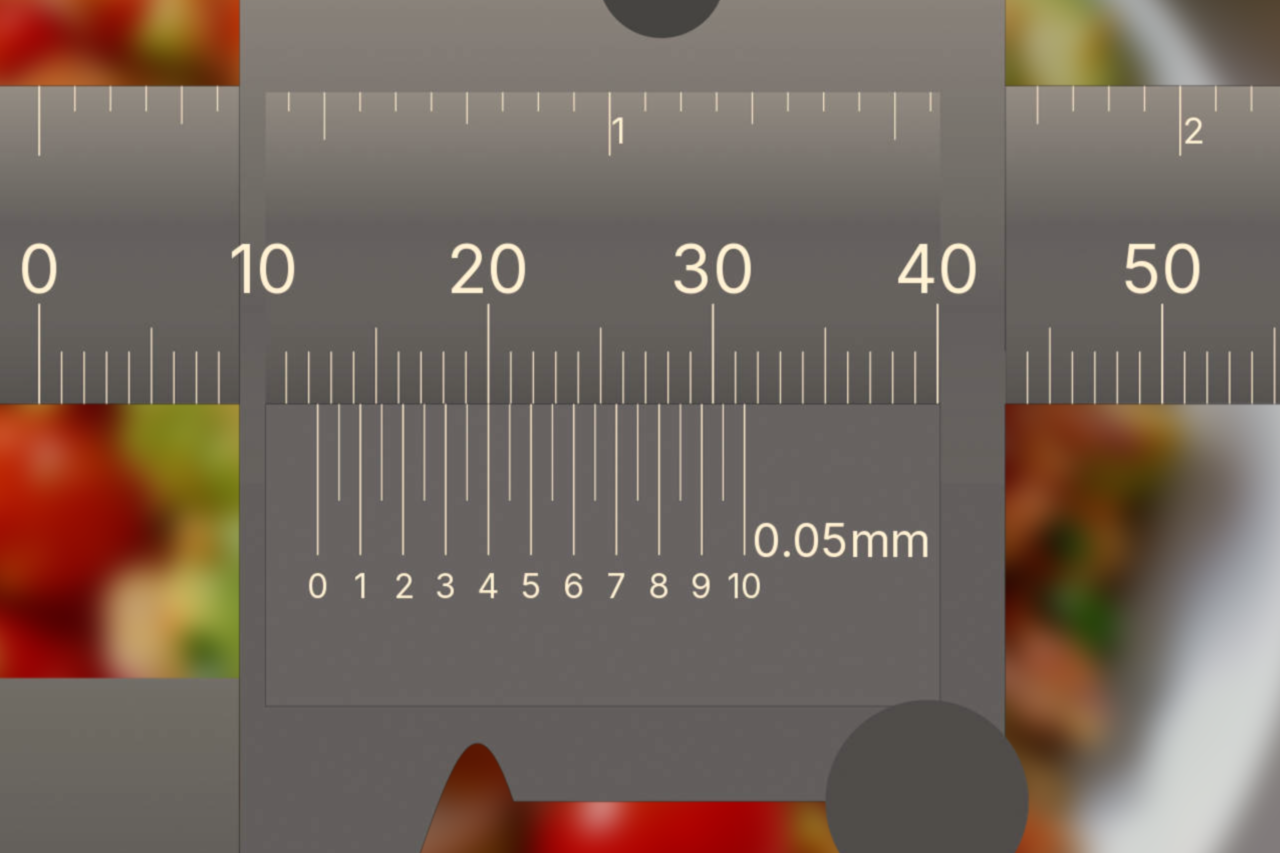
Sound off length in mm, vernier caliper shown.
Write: 12.4 mm
